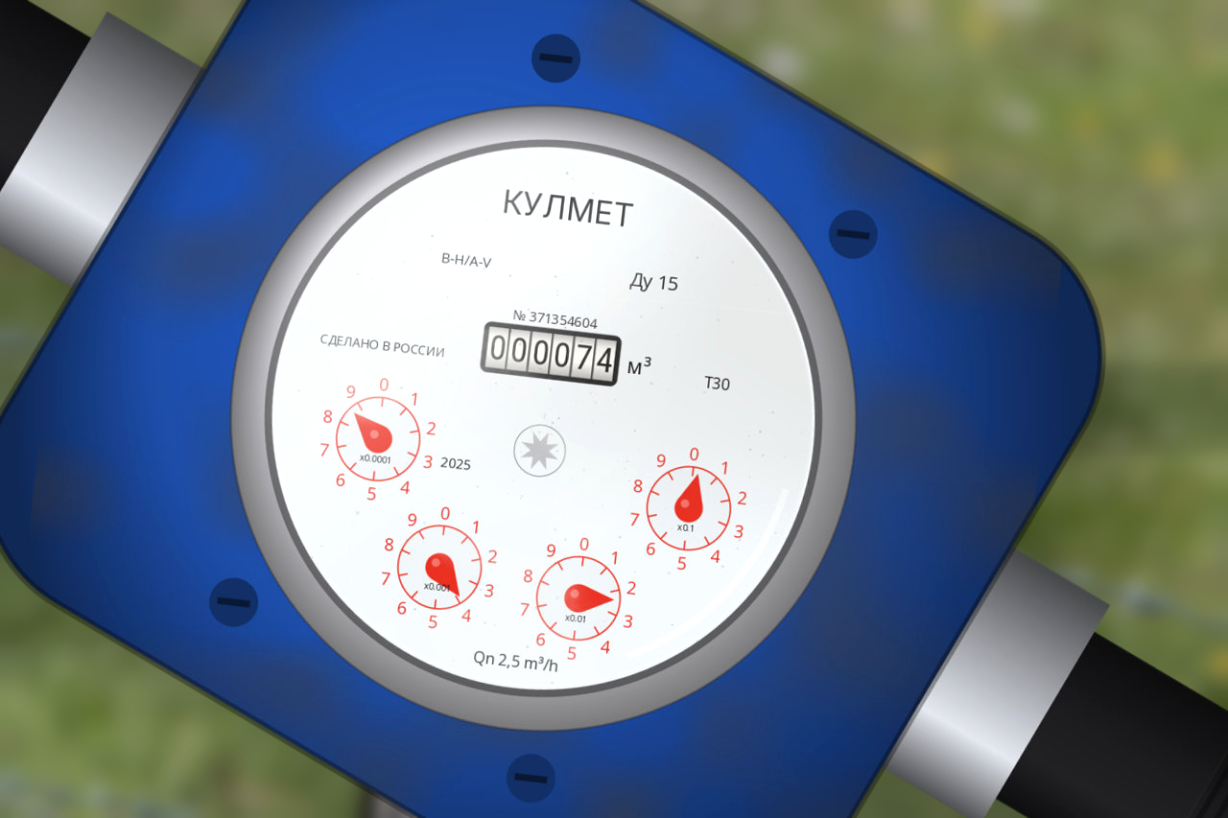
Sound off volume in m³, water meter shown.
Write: 74.0238 m³
